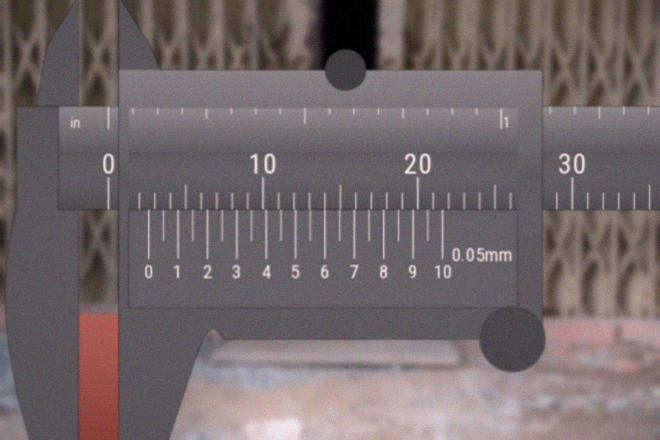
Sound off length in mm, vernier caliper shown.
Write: 2.6 mm
